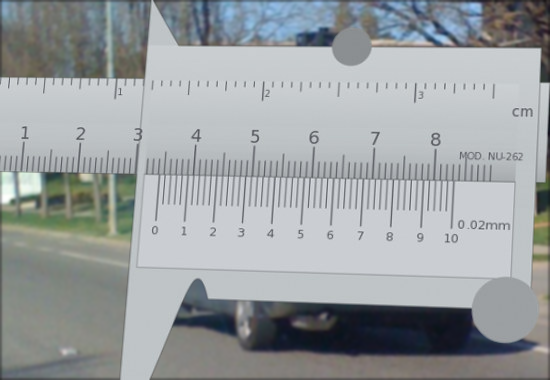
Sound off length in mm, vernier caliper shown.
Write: 34.2 mm
